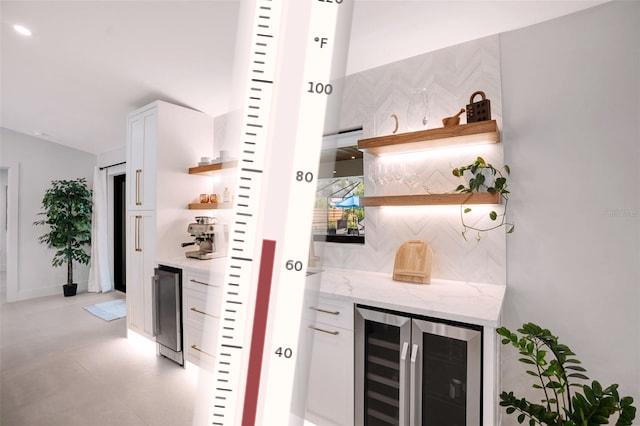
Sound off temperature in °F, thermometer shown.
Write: 65 °F
